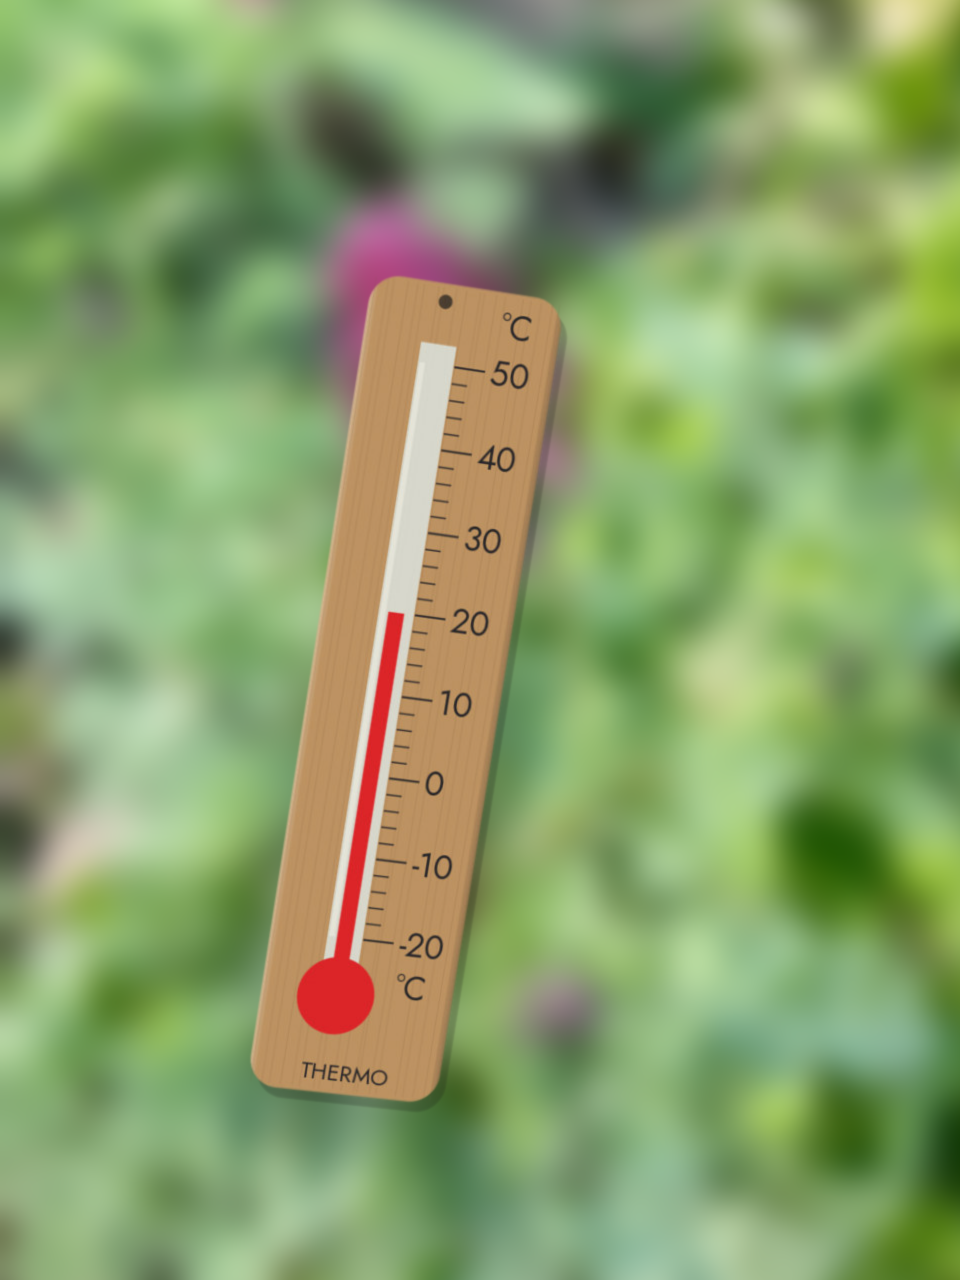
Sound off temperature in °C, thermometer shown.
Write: 20 °C
